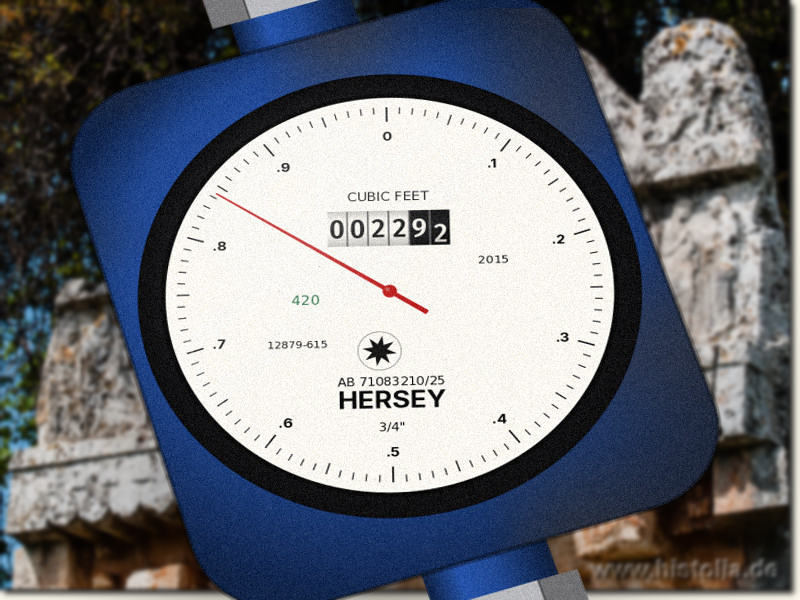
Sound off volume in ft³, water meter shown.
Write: 2291.84 ft³
